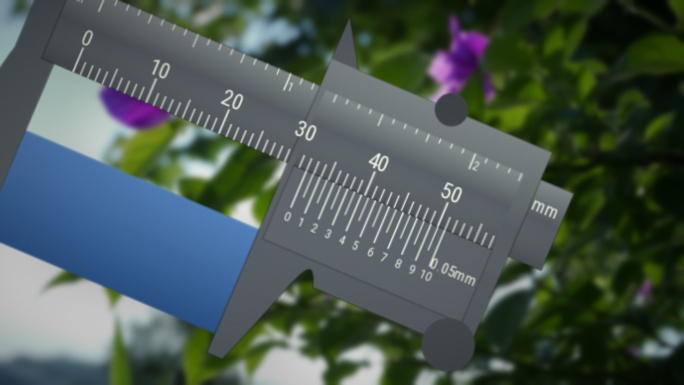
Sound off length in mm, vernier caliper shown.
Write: 32.0 mm
